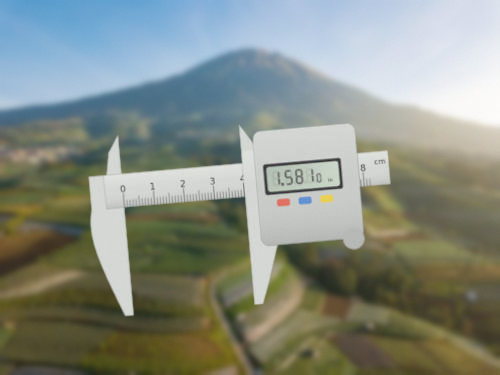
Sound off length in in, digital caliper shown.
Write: 1.5810 in
